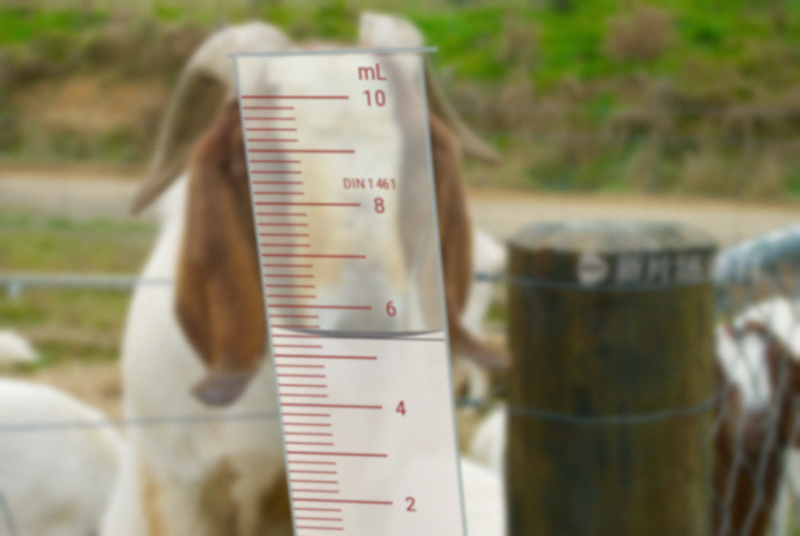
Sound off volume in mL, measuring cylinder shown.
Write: 5.4 mL
